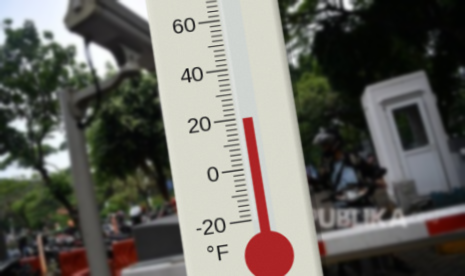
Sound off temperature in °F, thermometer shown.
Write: 20 °F
